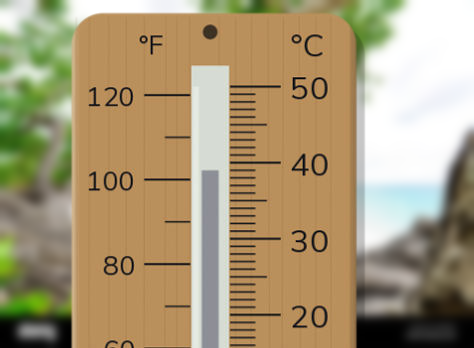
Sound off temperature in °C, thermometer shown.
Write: 39 °C
